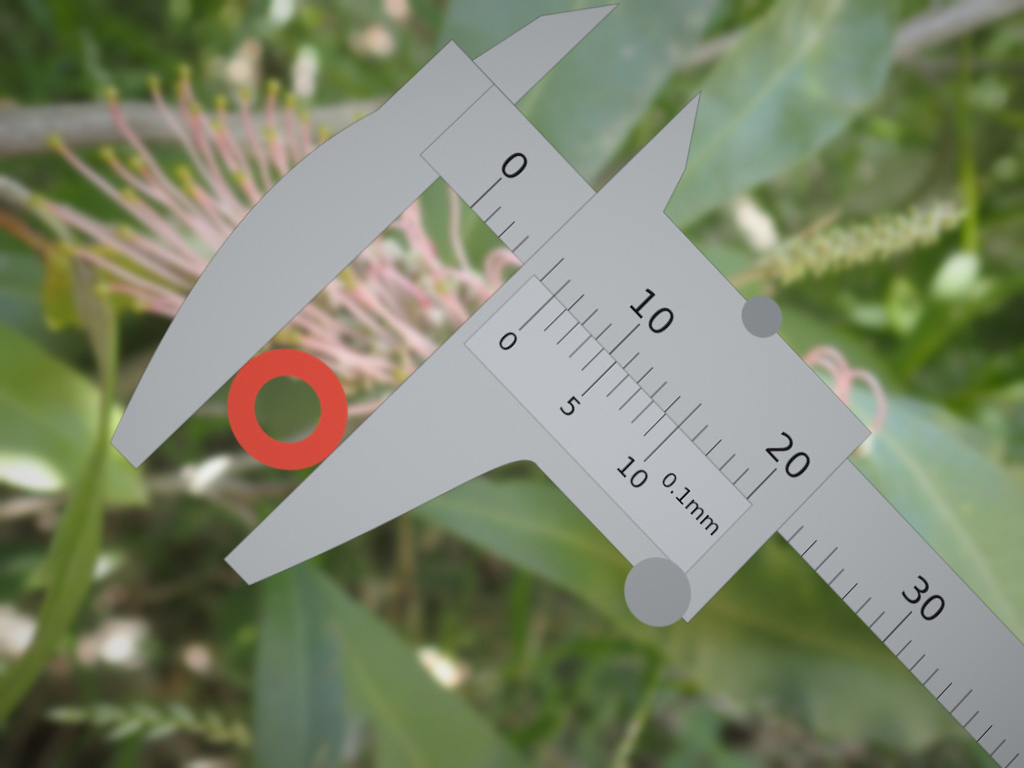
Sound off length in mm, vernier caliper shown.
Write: 6.0 mm
